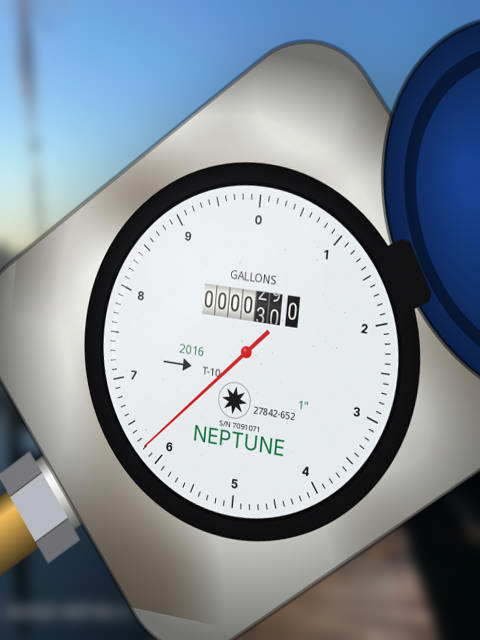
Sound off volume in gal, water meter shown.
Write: 296.2 gal
